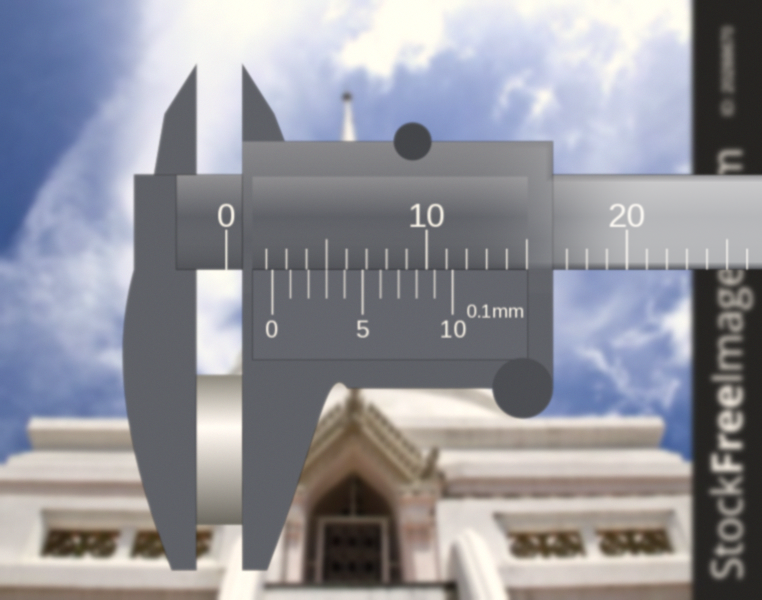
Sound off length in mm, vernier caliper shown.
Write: 2.3 mm
